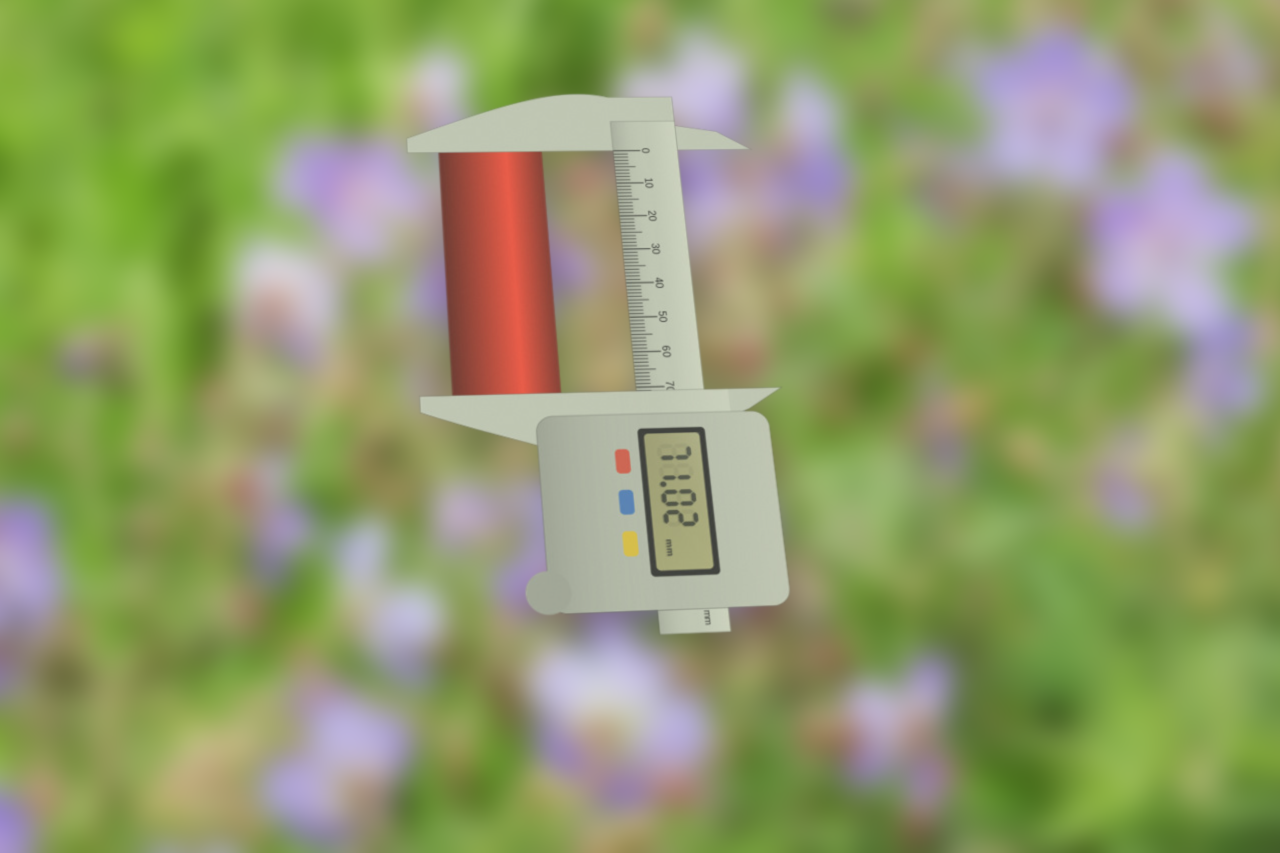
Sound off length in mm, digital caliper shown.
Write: 71.02 mm
